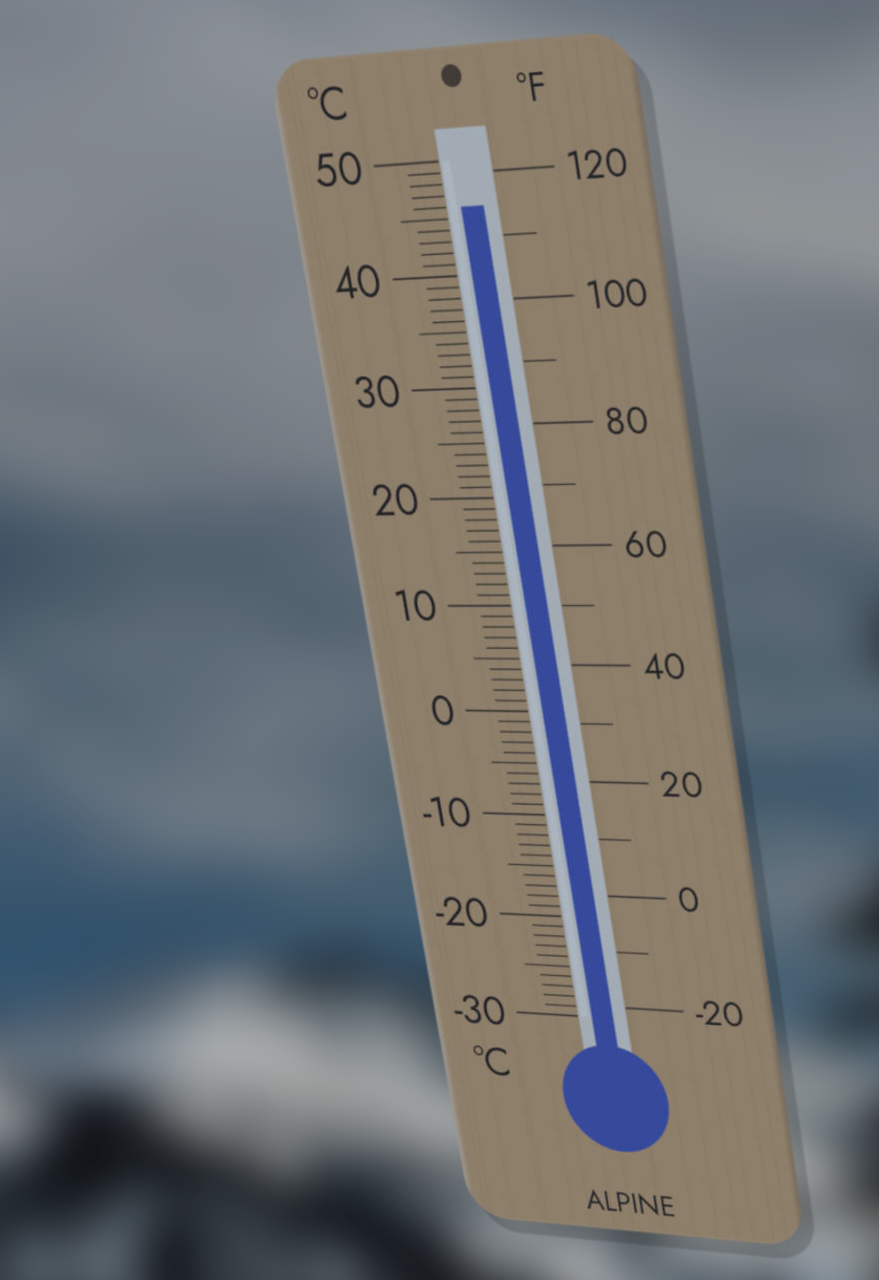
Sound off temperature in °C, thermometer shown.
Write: 46 °C
